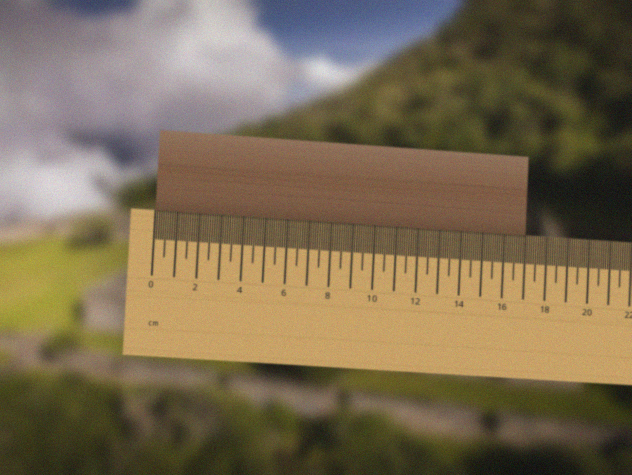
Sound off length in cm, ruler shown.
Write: 17 cm
